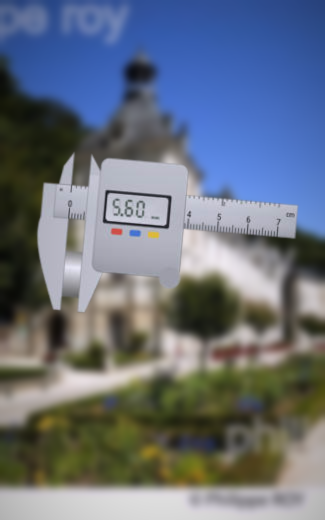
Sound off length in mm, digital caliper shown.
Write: 5.60 mm
